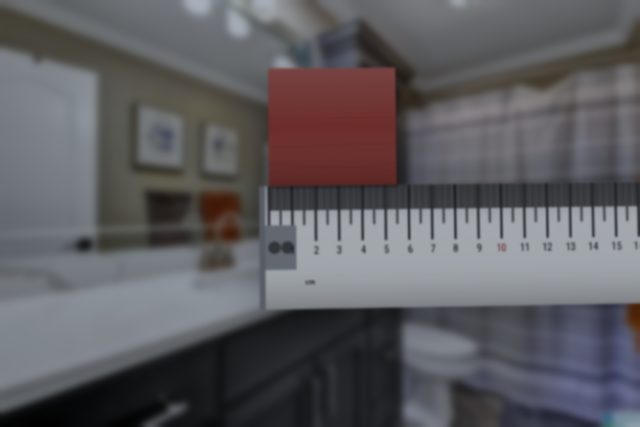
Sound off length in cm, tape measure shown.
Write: 5.5 cm
